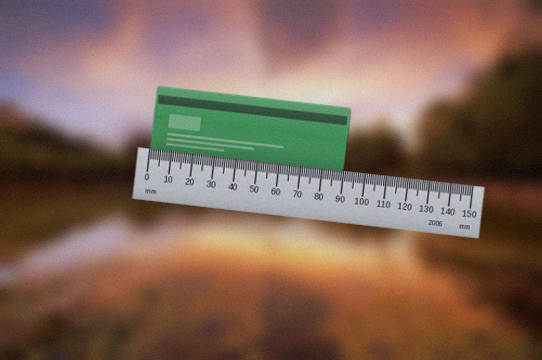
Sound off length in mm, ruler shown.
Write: 90 mm
